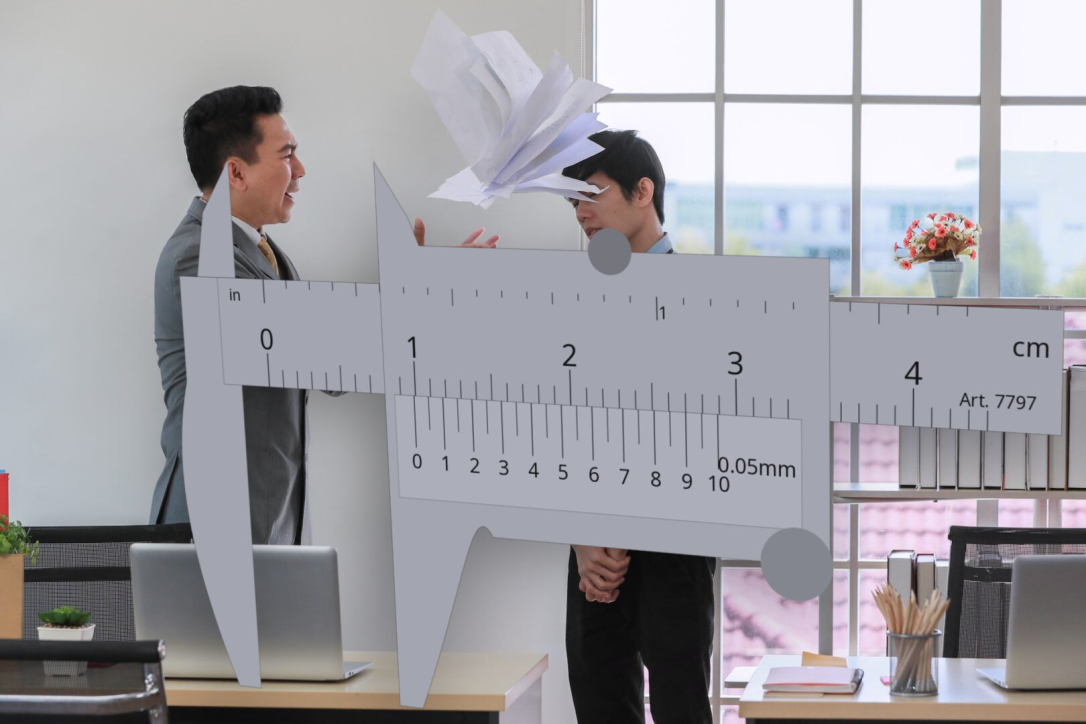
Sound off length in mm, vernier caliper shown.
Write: 9.9 mm
